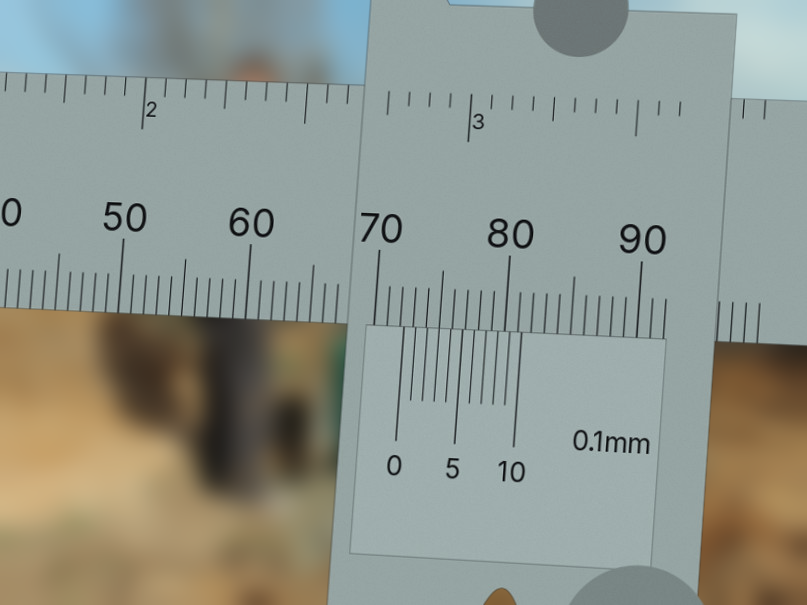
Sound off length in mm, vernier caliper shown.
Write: 72.3 mm
